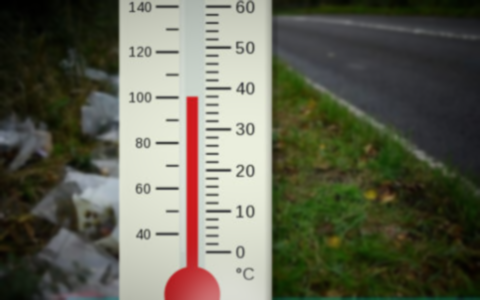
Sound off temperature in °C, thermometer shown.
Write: 38 °C
